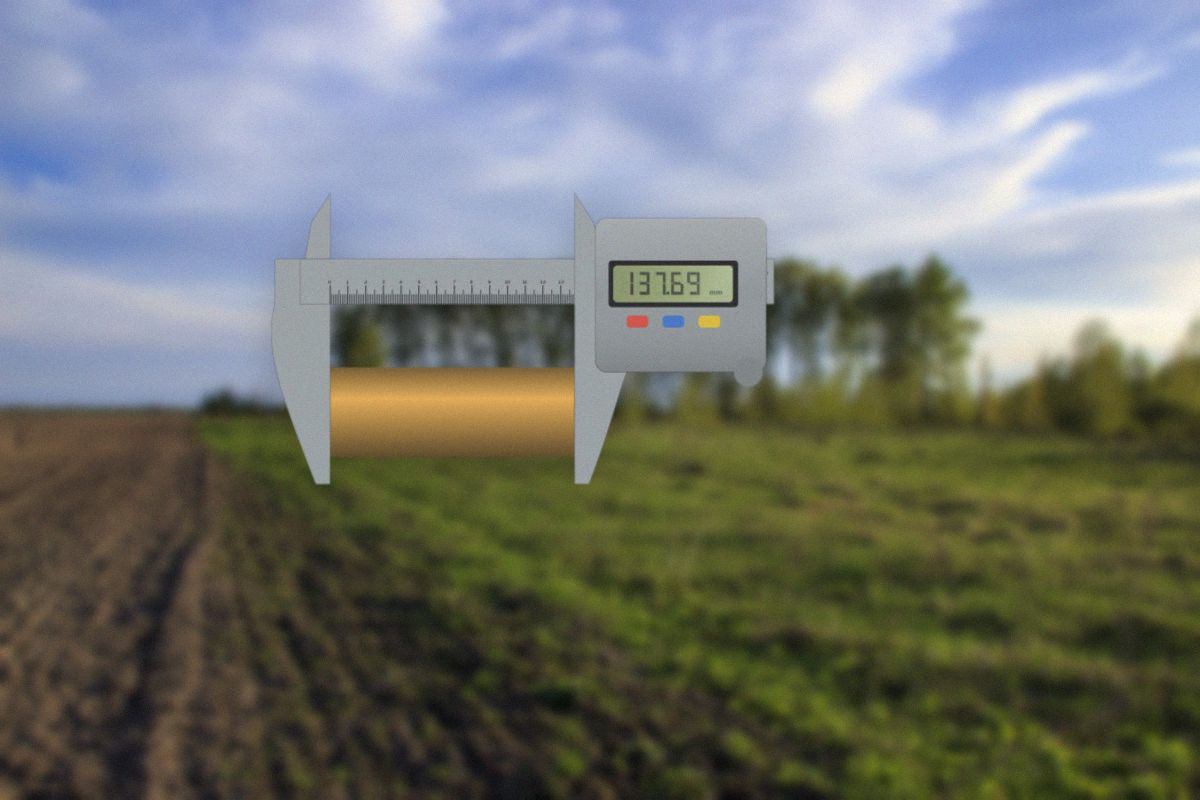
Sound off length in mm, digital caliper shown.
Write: 137.69 mm
